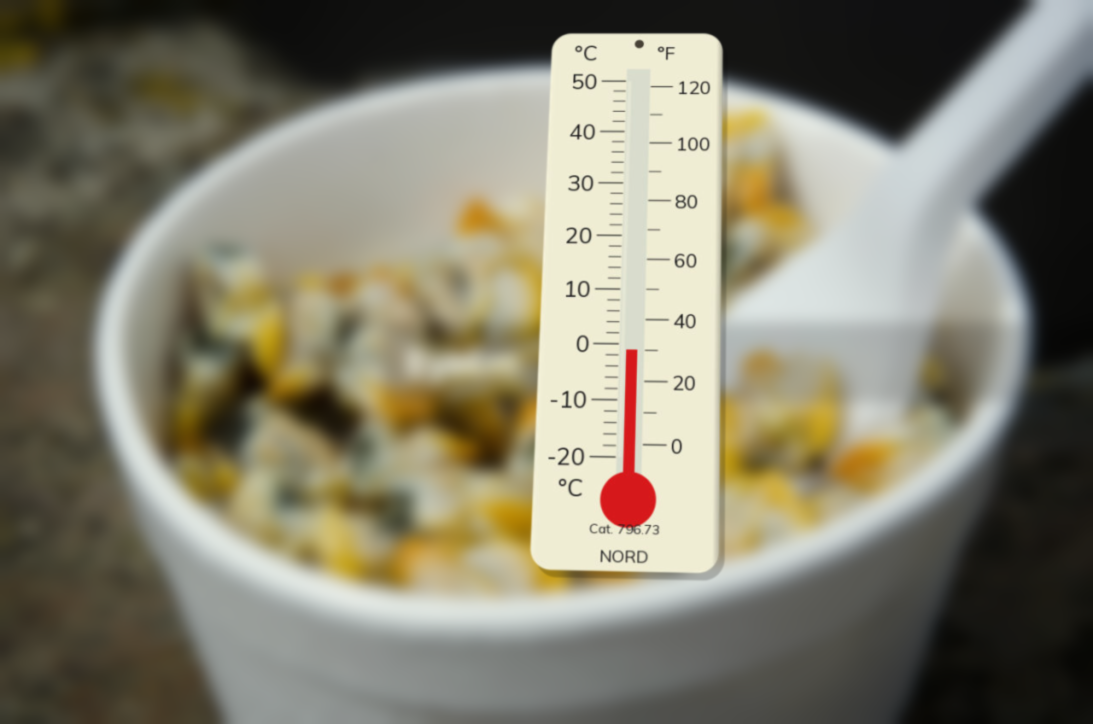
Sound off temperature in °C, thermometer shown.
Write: -1 °C
